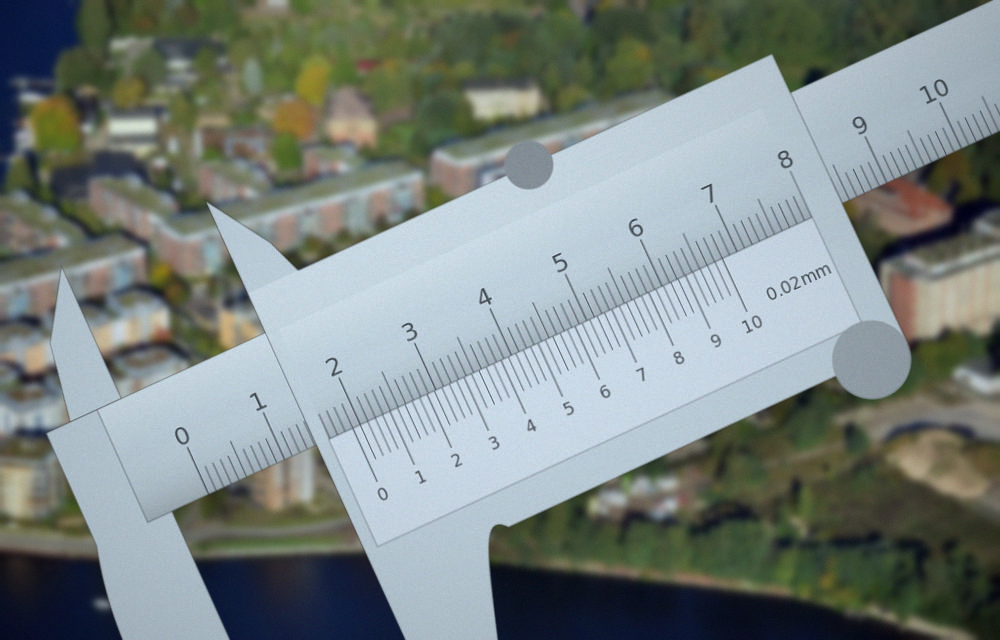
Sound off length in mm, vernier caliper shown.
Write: 19.0 mm
